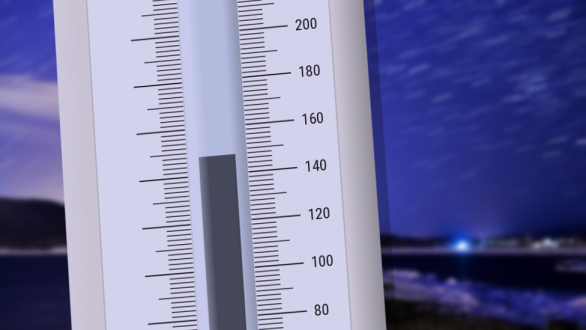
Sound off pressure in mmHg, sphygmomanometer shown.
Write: 148 mmHg
